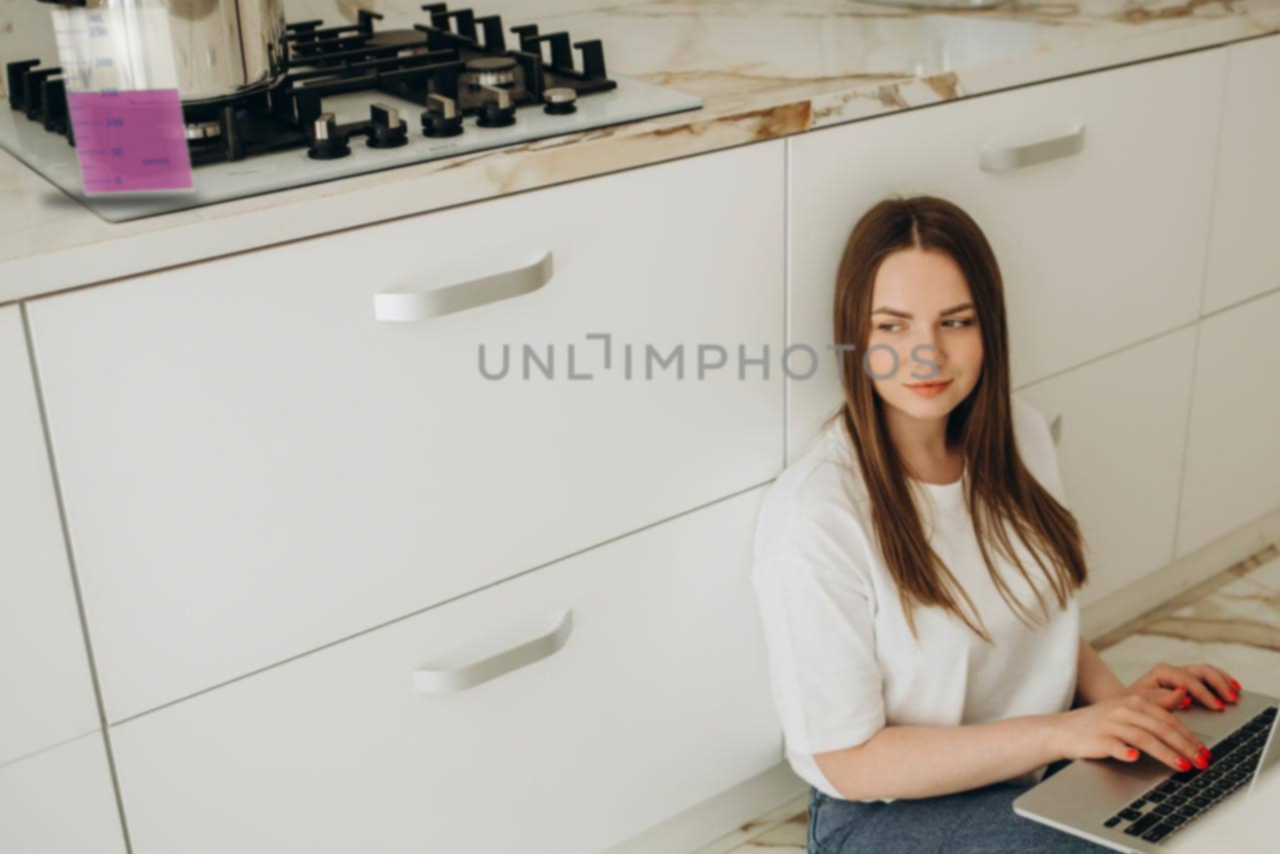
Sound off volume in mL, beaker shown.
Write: 150 mL
